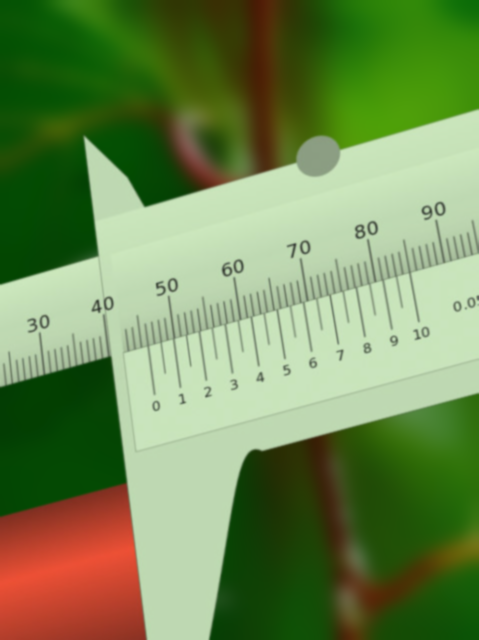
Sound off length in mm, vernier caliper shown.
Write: 46.0 mm
